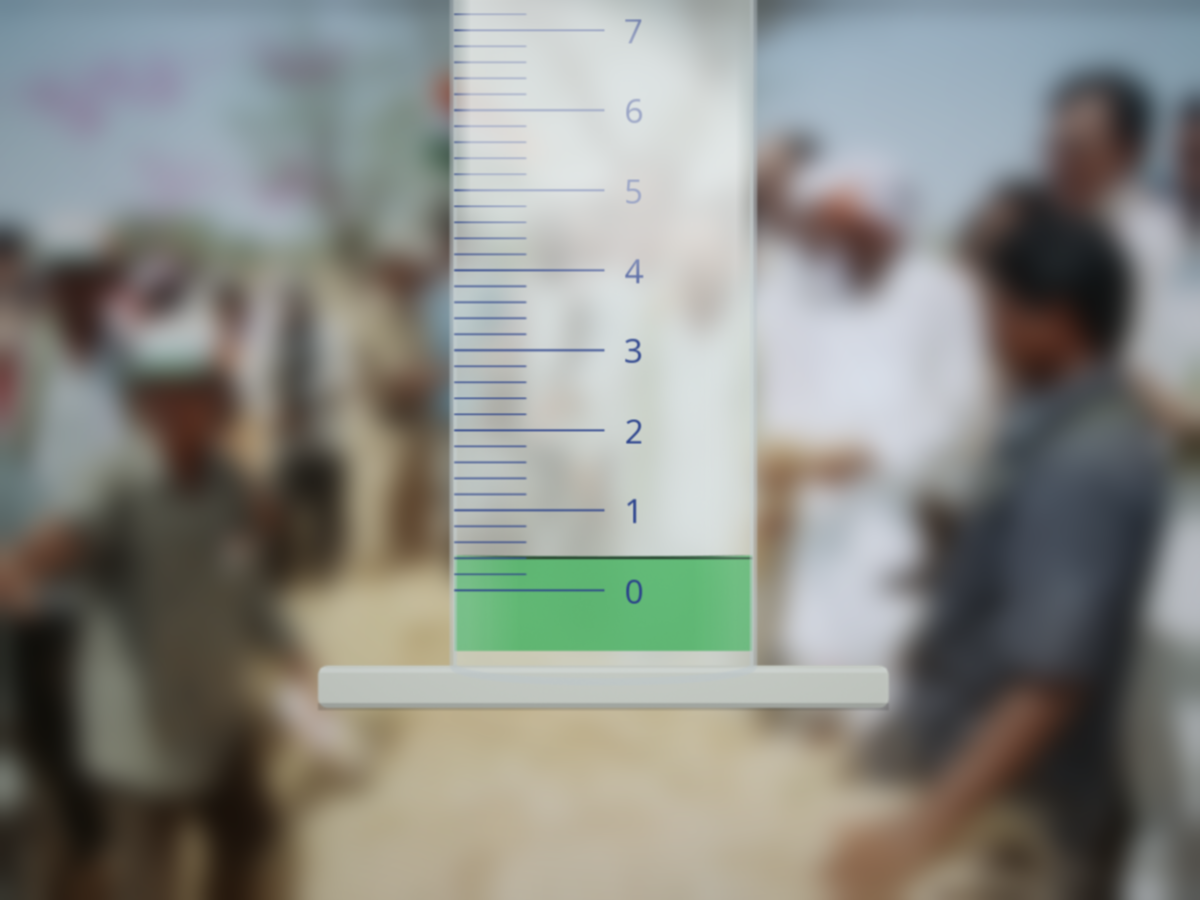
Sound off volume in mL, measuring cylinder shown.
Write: 0.4 mL
